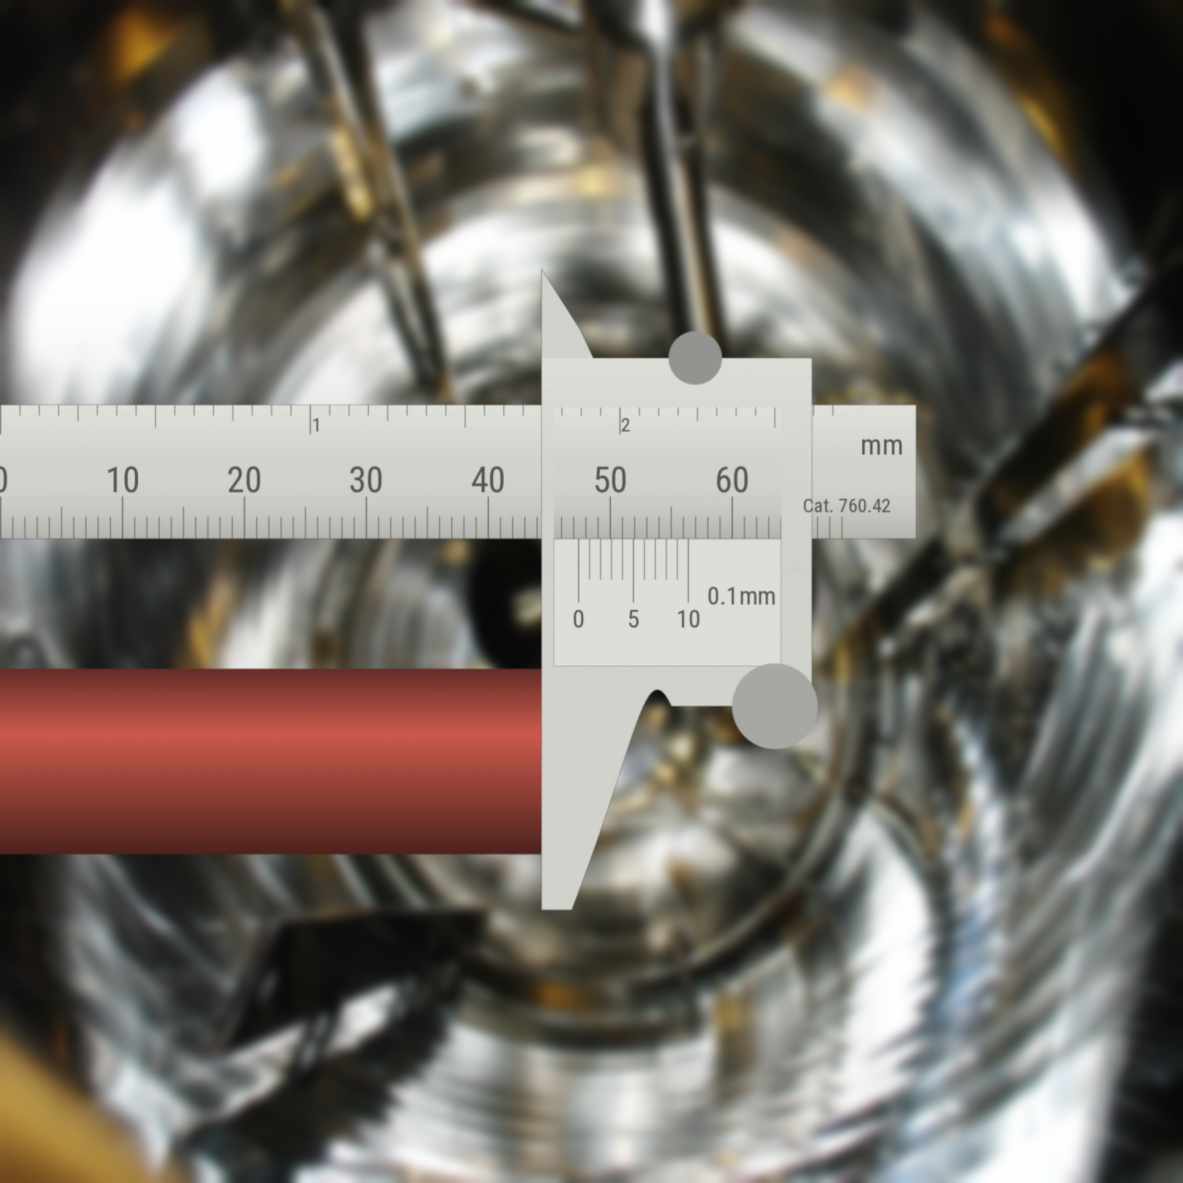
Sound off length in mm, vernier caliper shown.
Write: 47.4 mm
